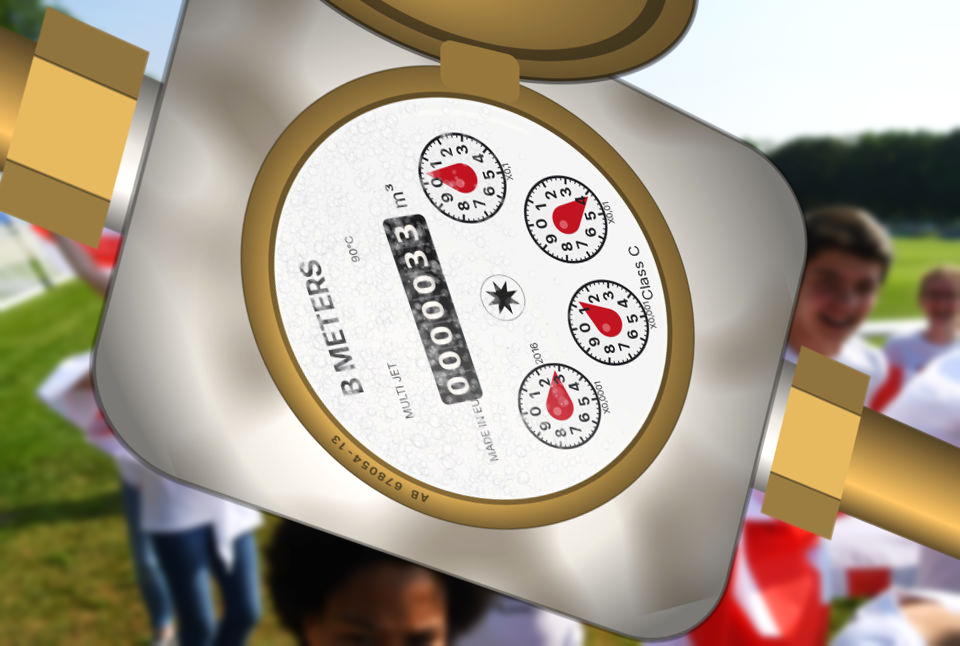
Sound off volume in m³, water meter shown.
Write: 33.0412 m³
